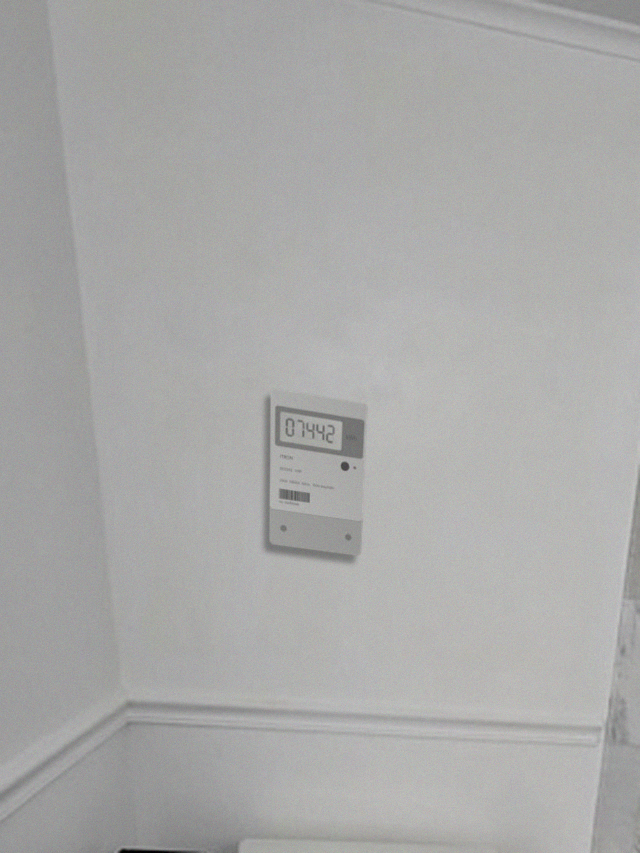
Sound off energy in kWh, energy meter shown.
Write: 7442 kWh
